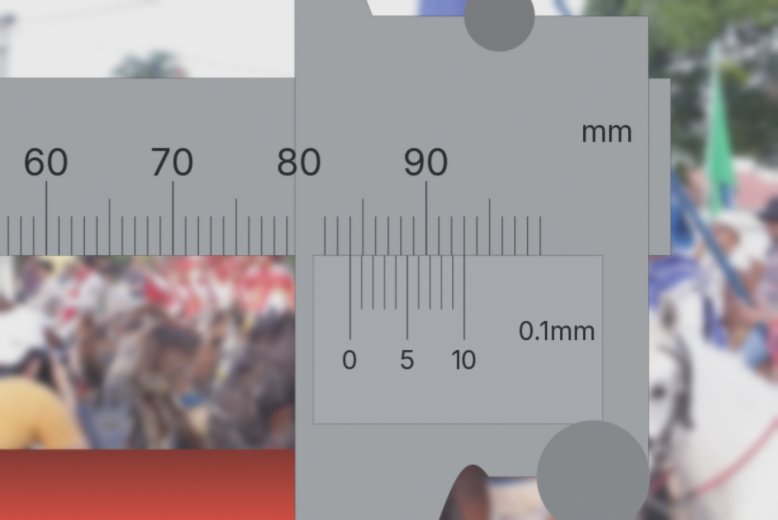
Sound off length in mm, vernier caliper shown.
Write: 84.0 mm
